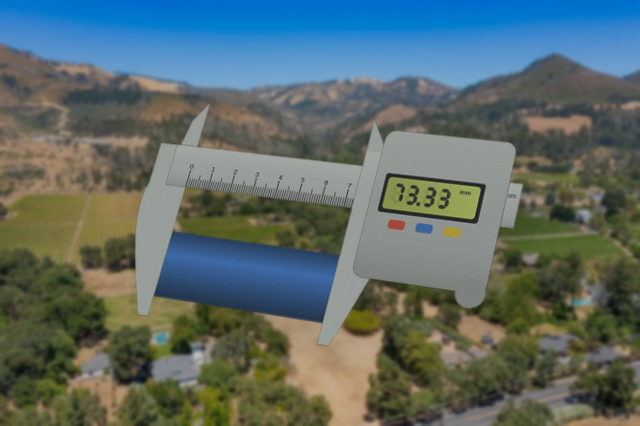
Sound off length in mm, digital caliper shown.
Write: 73.33 mm
